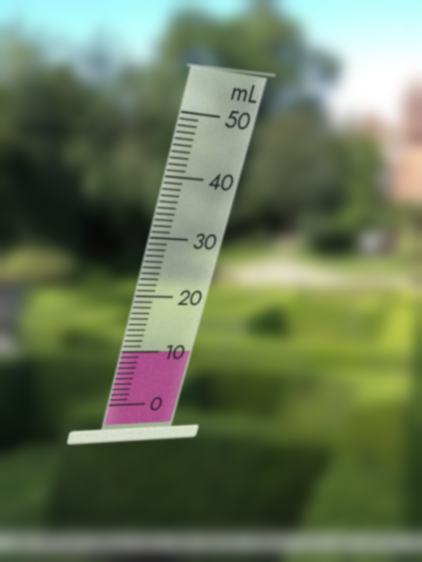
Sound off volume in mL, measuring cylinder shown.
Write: 10 mL
